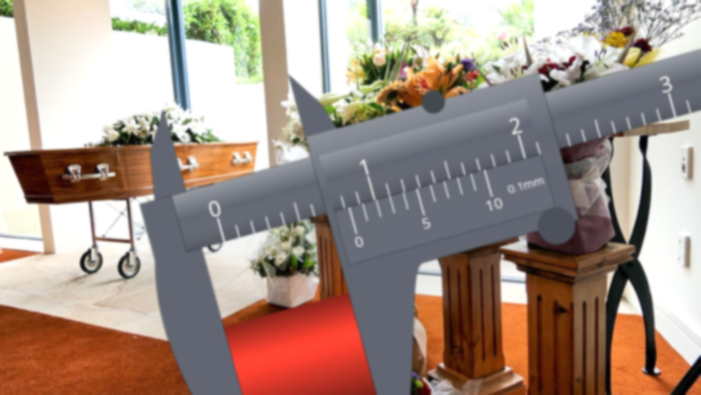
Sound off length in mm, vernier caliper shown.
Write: 8.3 mm
